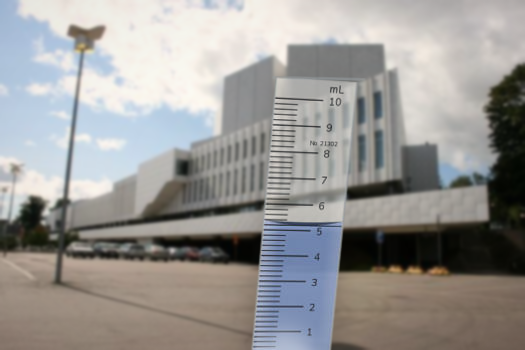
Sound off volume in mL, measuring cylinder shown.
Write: 5.2 mL
